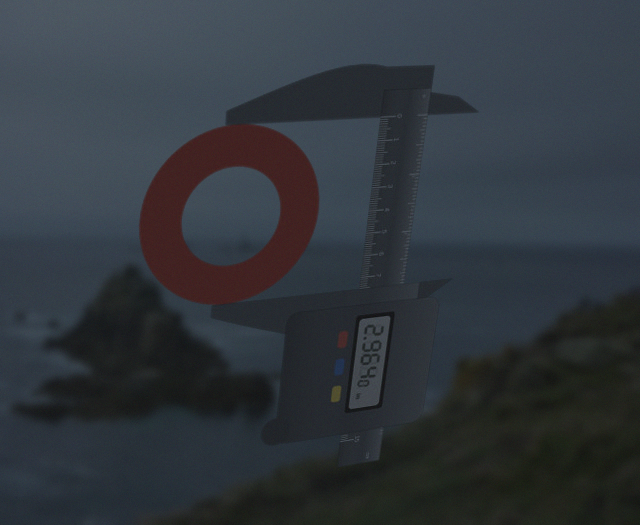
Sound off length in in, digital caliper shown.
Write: 2.9640 in
